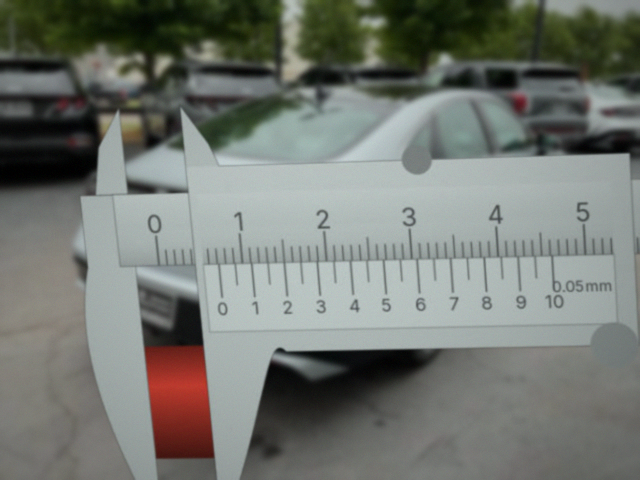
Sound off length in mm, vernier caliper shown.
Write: 7.2 mm
